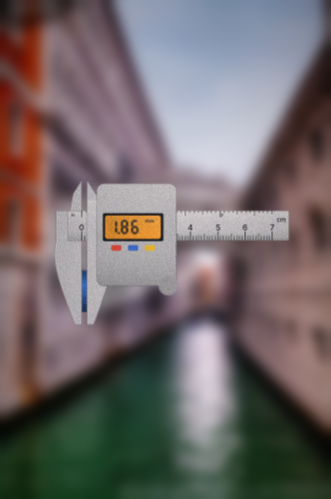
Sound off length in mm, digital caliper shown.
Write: 1.86 mm
